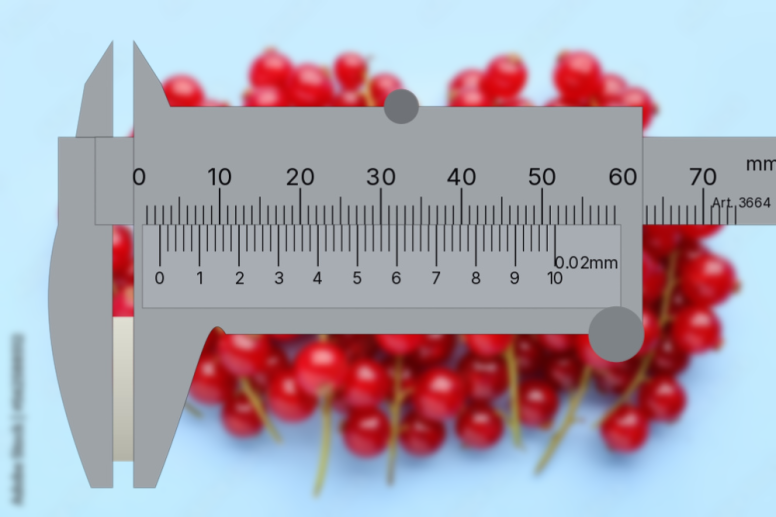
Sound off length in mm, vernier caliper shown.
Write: 2.6 mm
